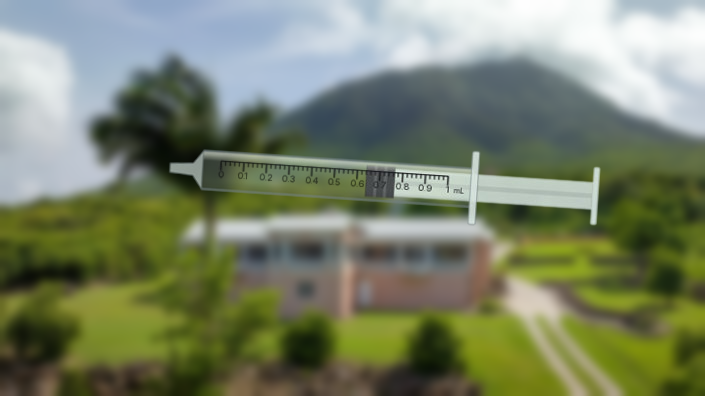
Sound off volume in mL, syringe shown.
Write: 0.64 mL
